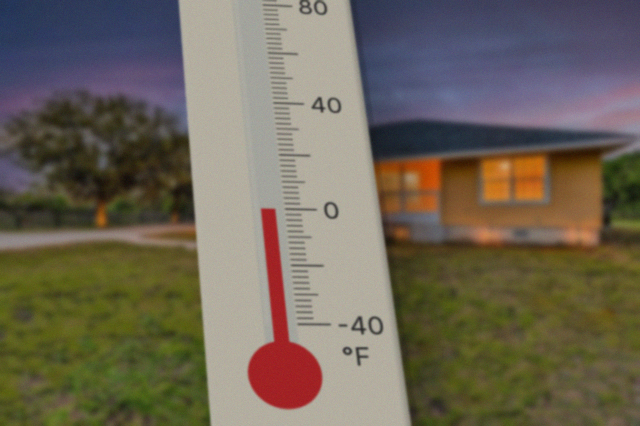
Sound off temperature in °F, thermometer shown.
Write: 0 °F
